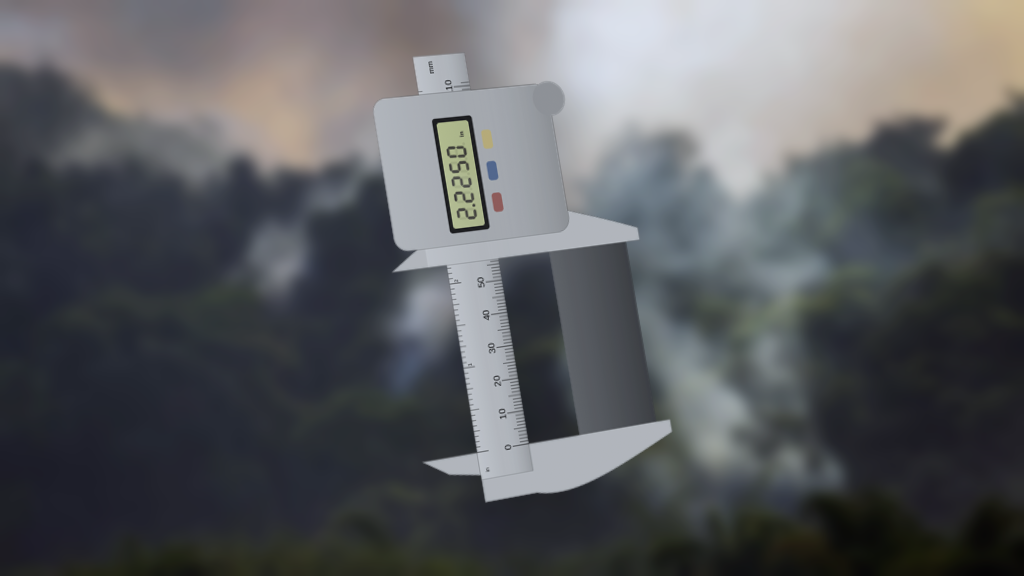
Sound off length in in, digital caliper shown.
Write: 2.2250 in
